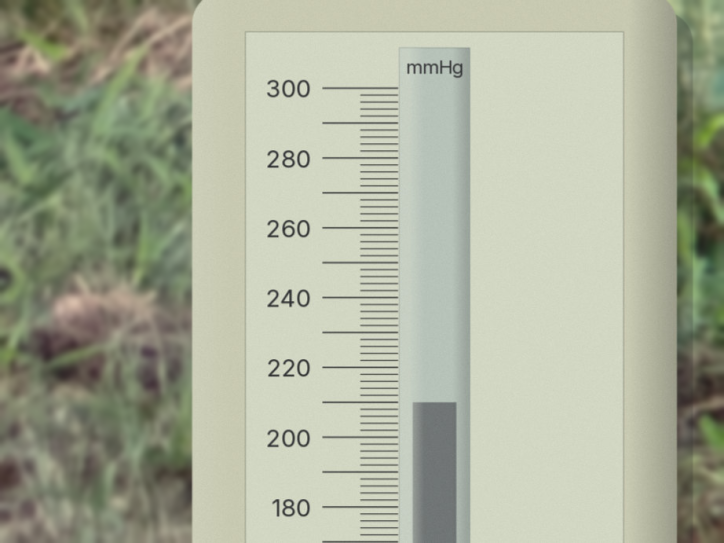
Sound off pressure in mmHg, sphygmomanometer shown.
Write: 210 mmHg
